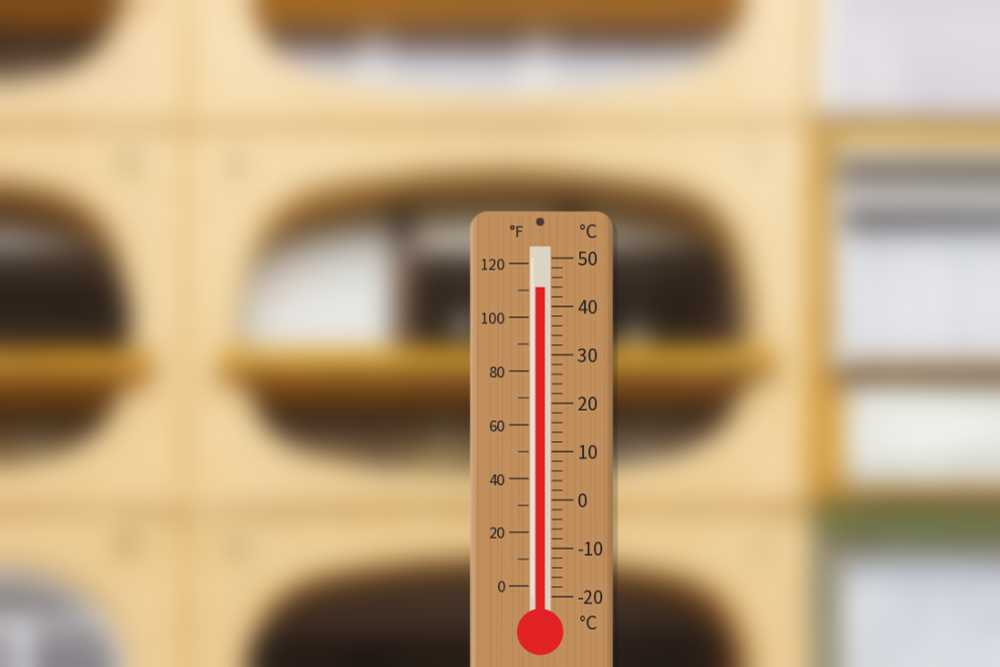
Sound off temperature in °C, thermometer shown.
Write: 44 °C
